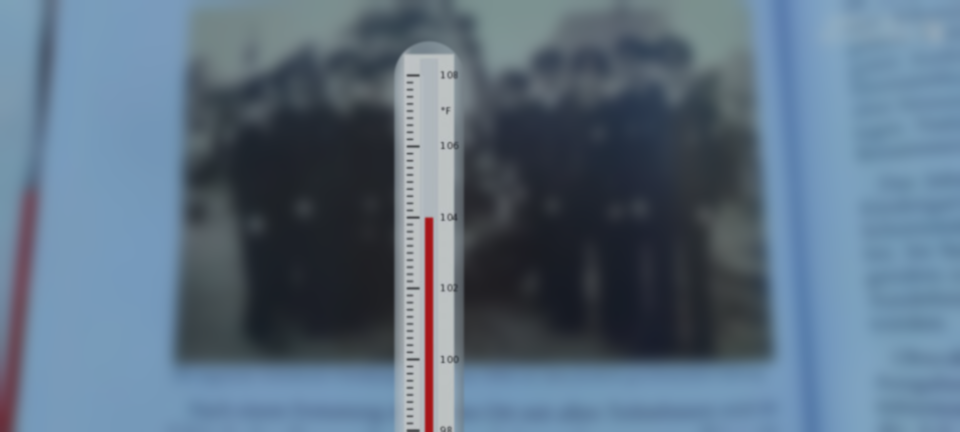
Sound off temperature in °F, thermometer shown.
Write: 104 °F
